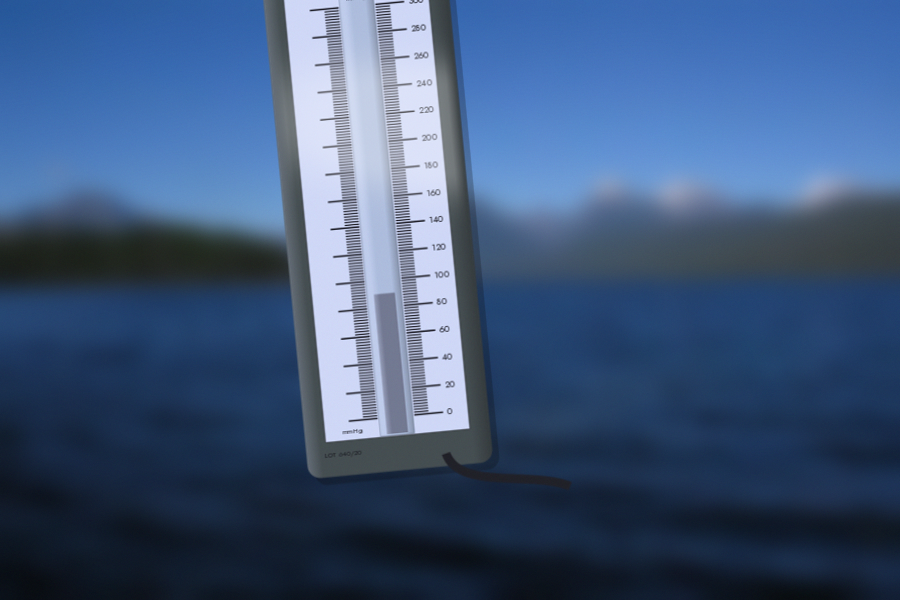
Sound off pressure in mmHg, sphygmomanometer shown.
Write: 90 mmHg
